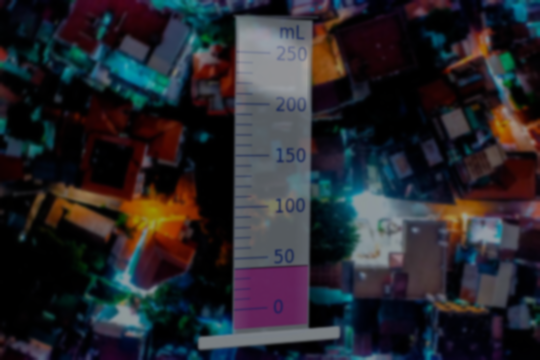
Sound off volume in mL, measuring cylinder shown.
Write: 40 mL
